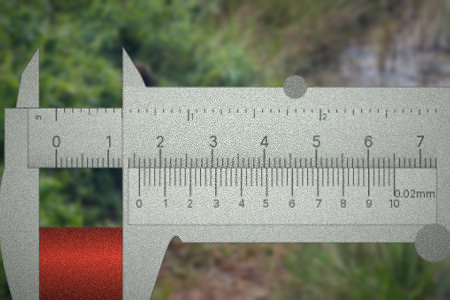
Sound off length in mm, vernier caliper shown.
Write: 16.0 mm
